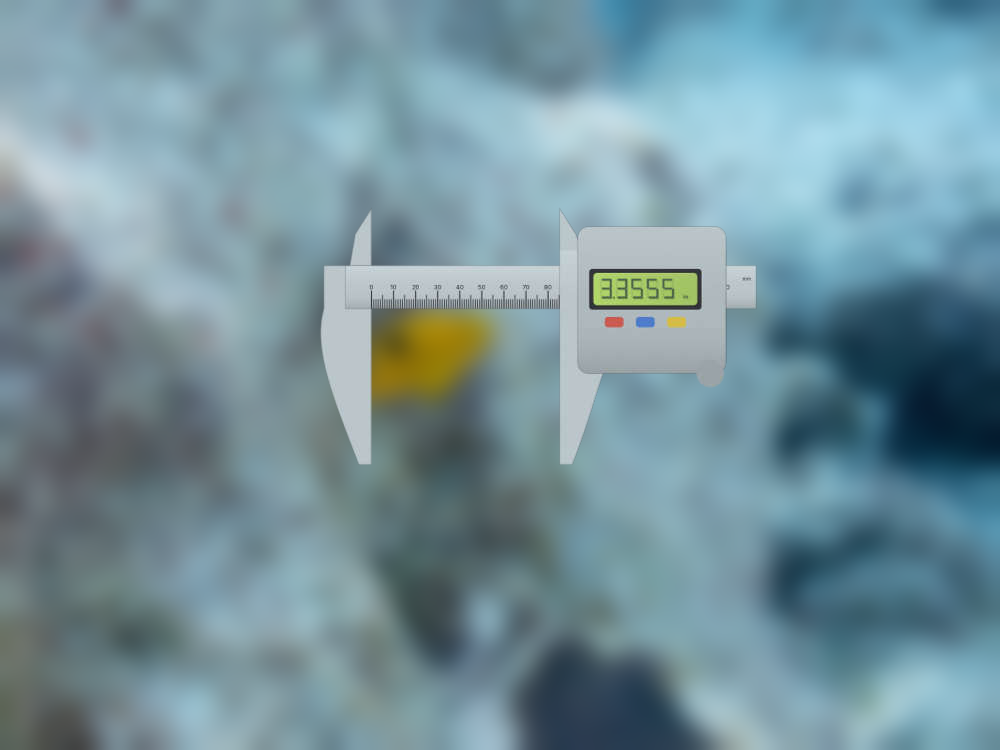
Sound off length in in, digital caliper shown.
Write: 3.3555 in
